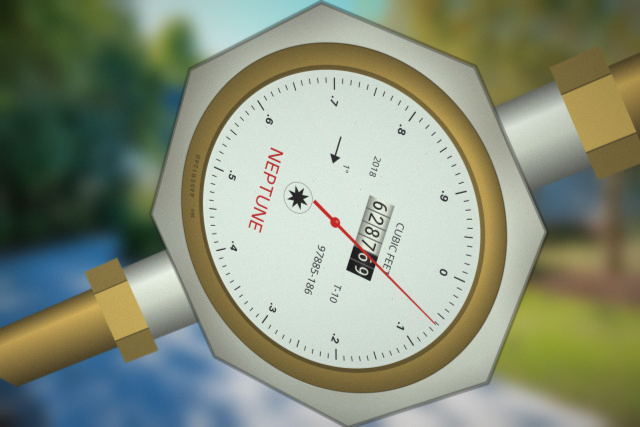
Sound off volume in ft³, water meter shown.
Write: 628769.06 ft³
